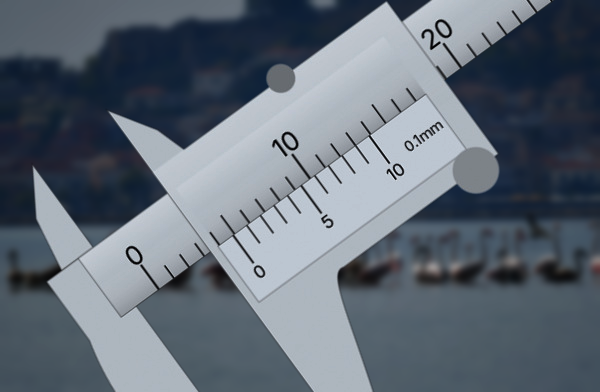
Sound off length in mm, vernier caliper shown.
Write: 4.9 mm
